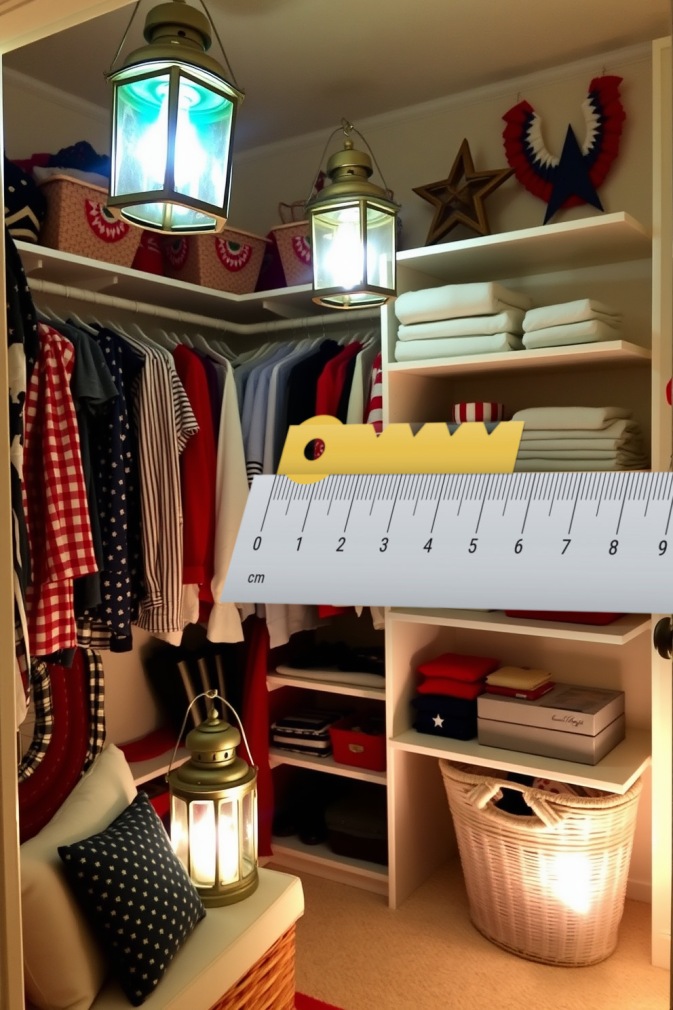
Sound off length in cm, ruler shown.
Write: 5.5 cm
